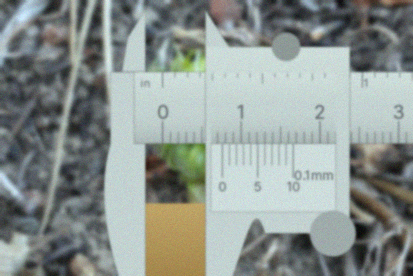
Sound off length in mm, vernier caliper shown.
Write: 7.6 mm
